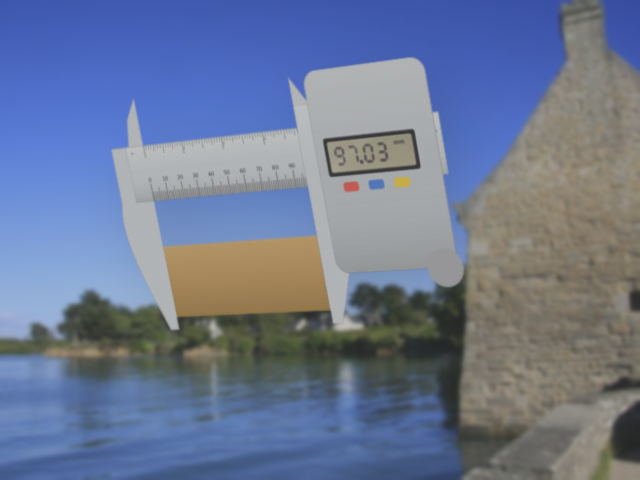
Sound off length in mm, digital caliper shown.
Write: 97.03 mm
